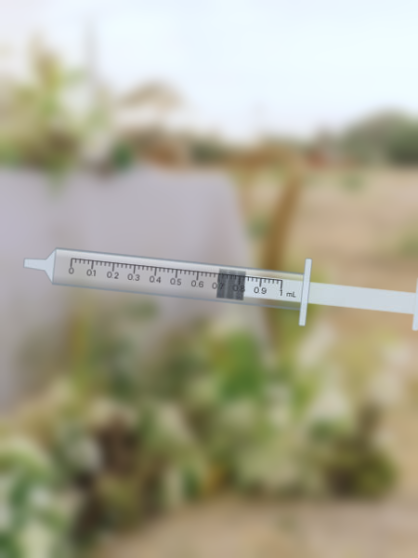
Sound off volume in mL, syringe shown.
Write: 0.7 mL
